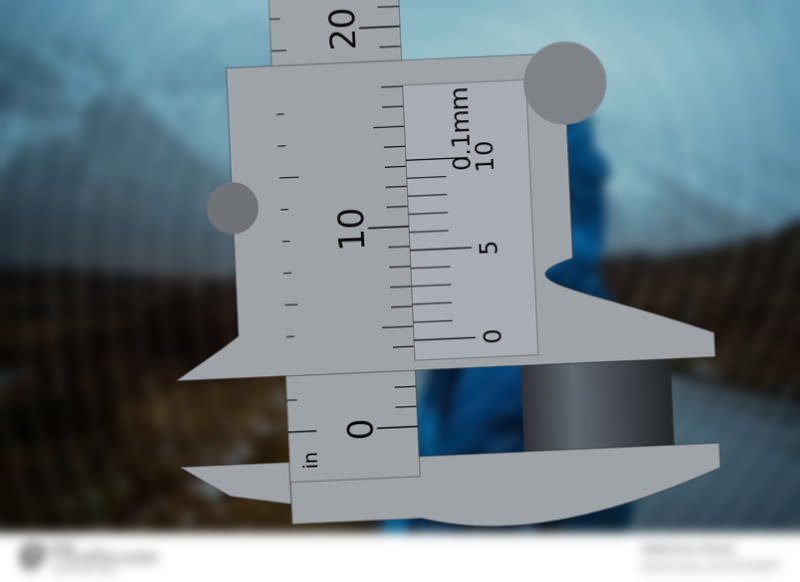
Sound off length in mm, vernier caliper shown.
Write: 4.3 mm
